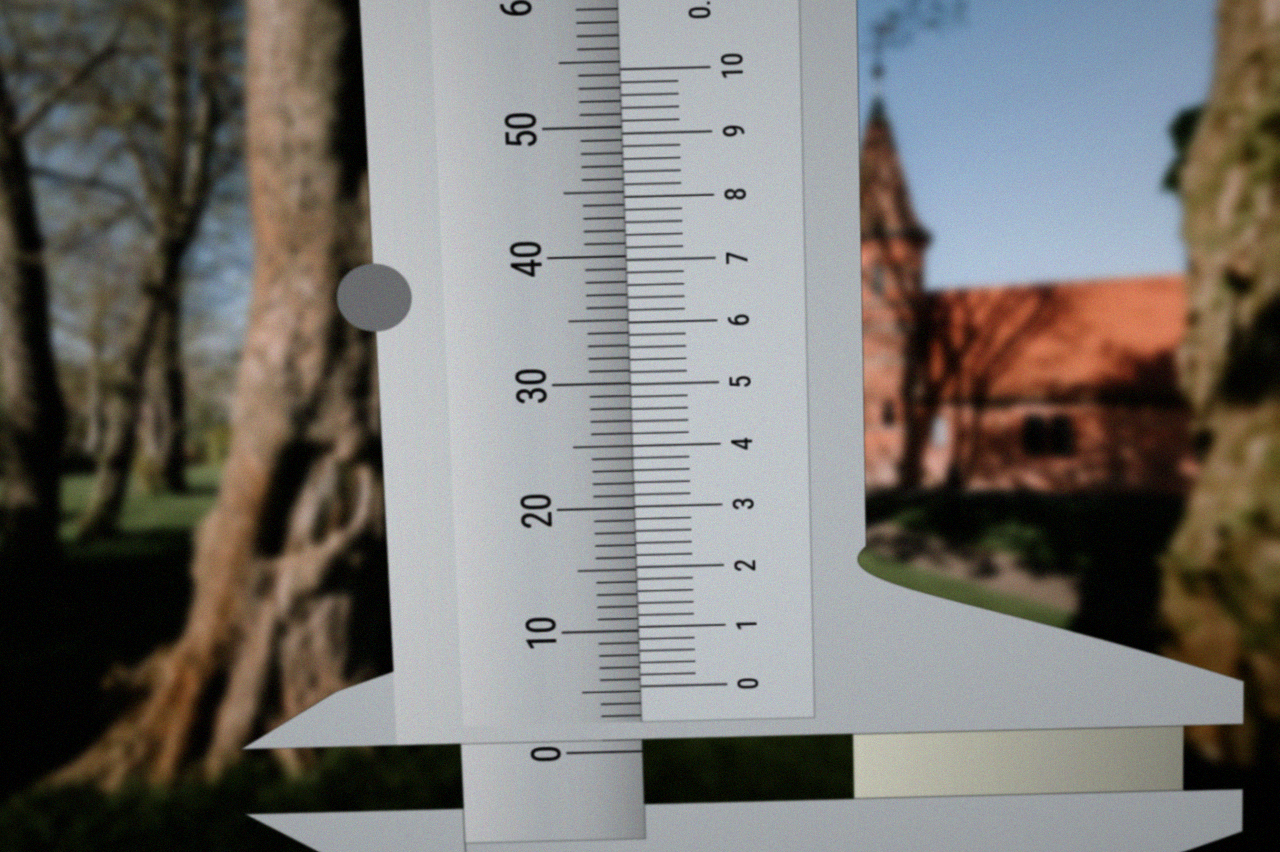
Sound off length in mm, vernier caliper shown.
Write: 5.4 mm
